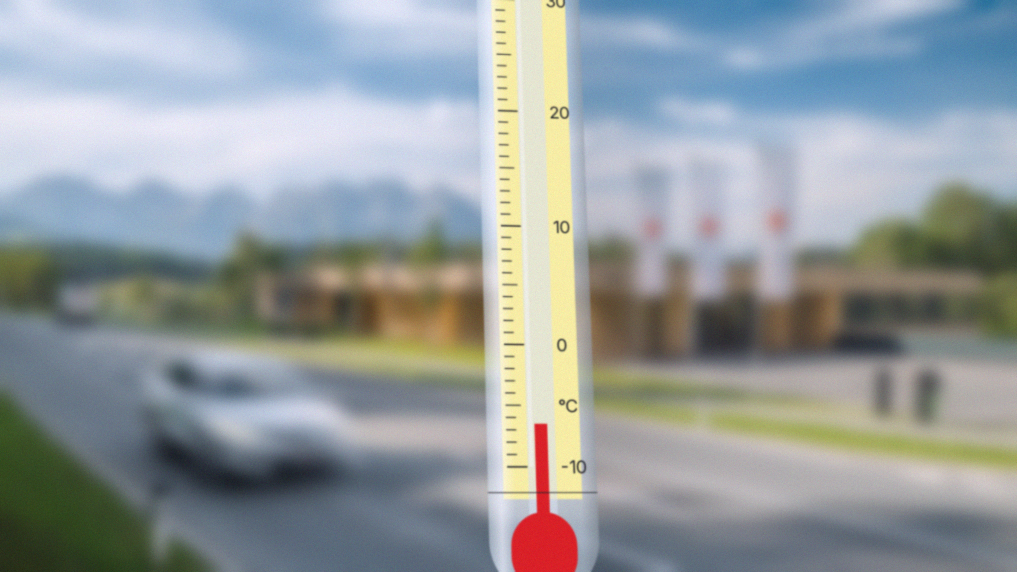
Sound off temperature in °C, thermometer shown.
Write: -6.5 °C
